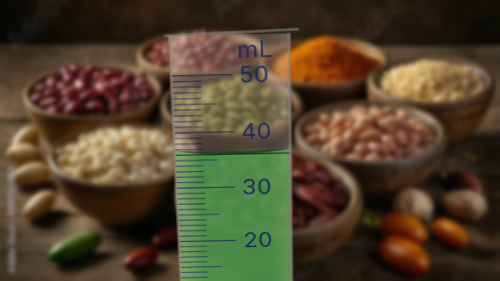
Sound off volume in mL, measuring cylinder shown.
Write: 36 mL
